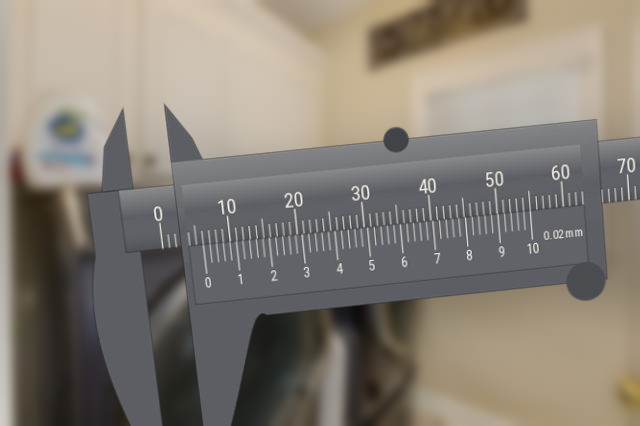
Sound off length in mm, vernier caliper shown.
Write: 6.0 mm
